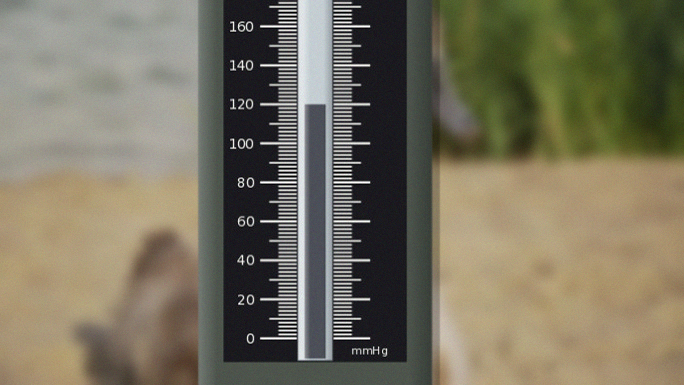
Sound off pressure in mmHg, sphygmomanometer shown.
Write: 120 mmHg
